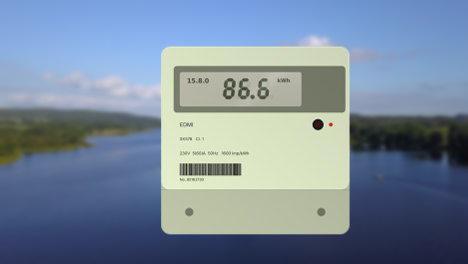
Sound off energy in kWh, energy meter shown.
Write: 86.6 kWh
